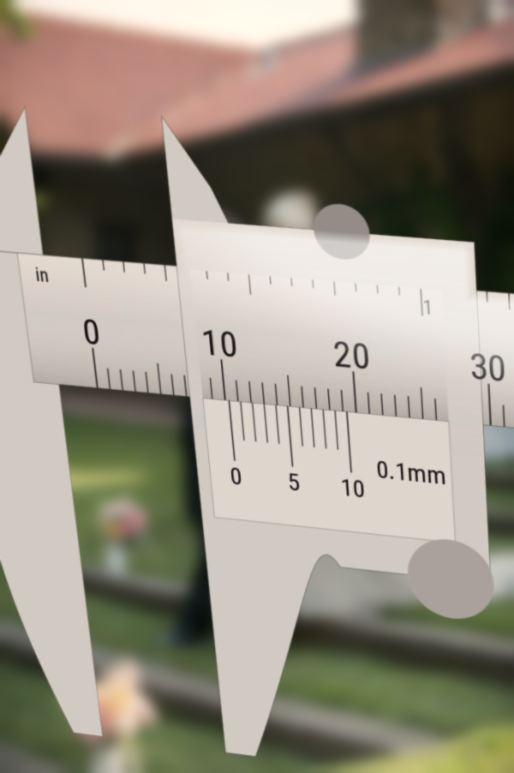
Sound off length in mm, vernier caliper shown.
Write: 10.3 mm
